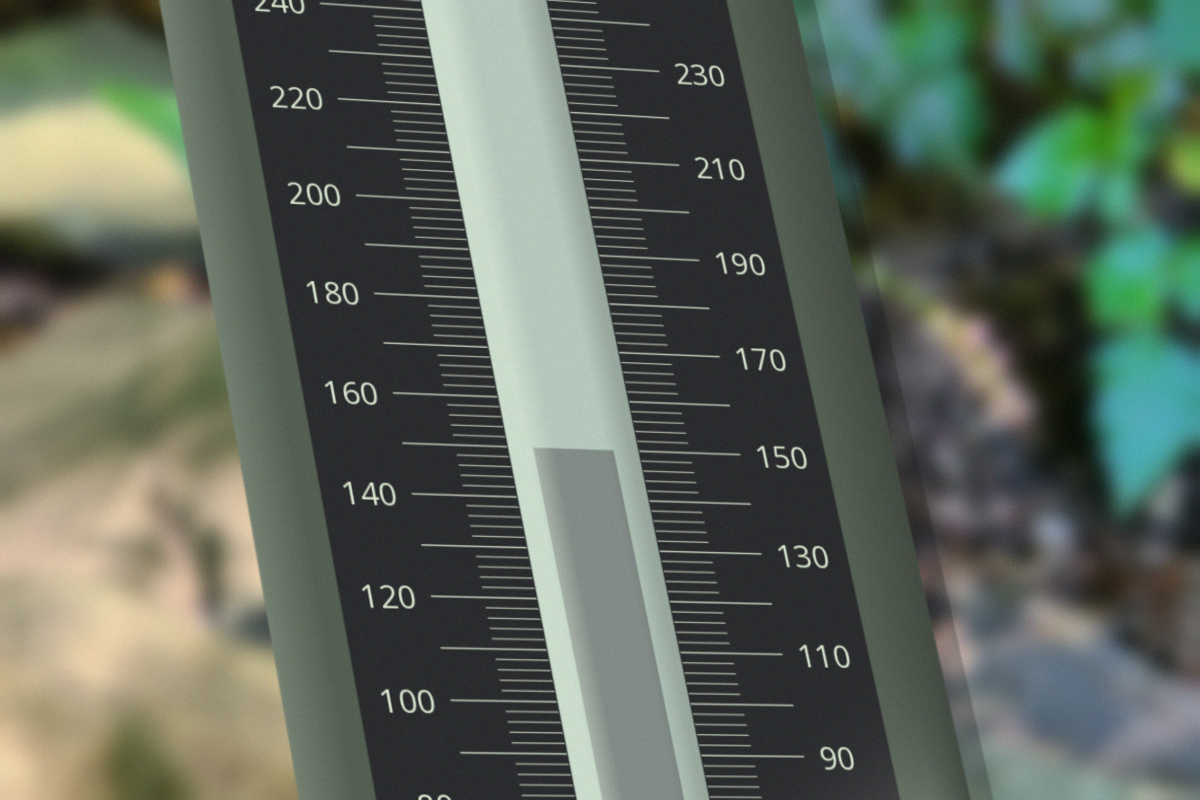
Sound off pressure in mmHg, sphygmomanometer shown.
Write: 150 mmHg
